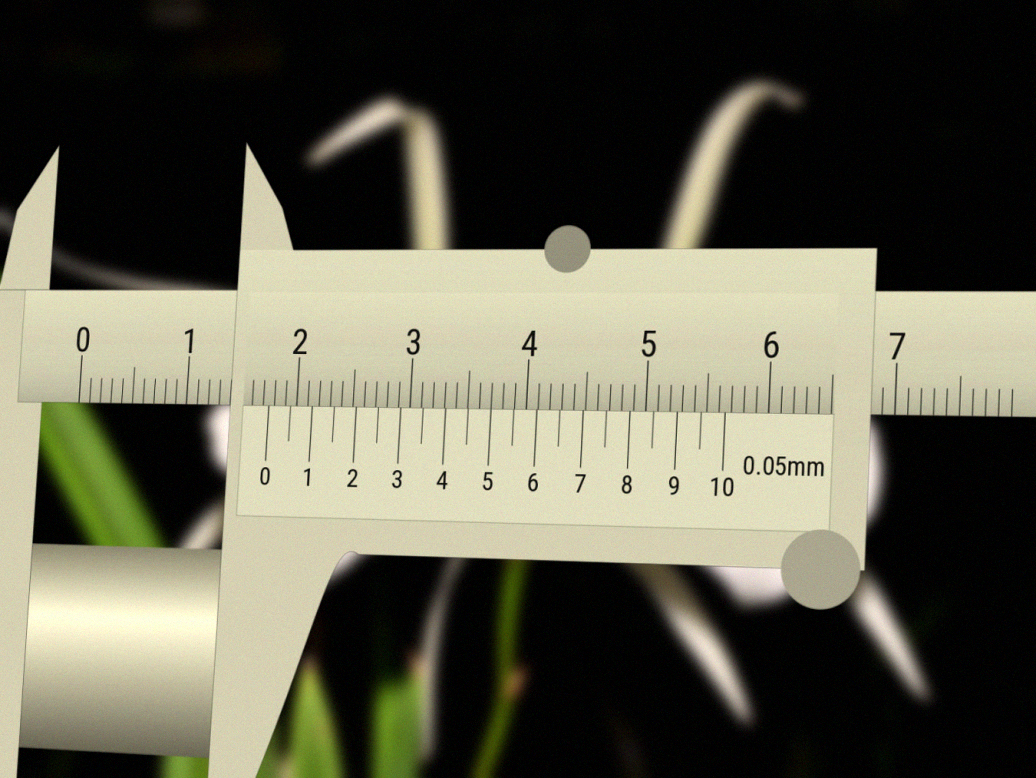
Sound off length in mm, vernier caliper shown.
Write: 17.5 mm
